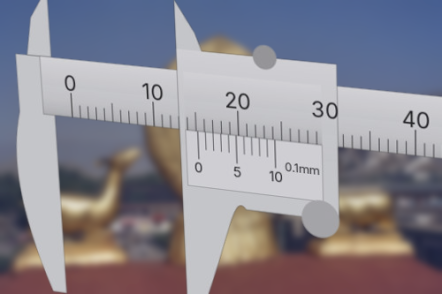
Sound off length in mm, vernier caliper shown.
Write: 15.2 mm
